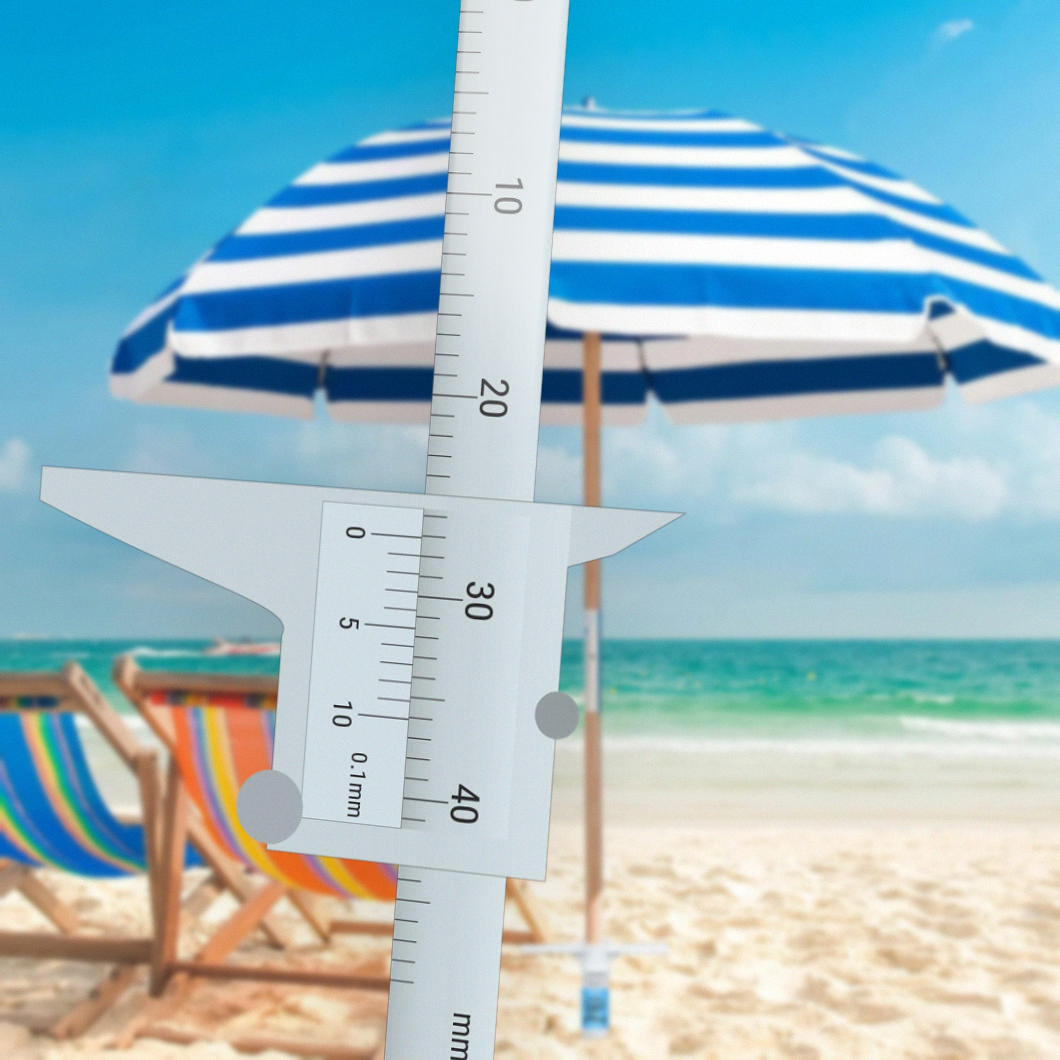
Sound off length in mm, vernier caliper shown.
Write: 27.1 mm
